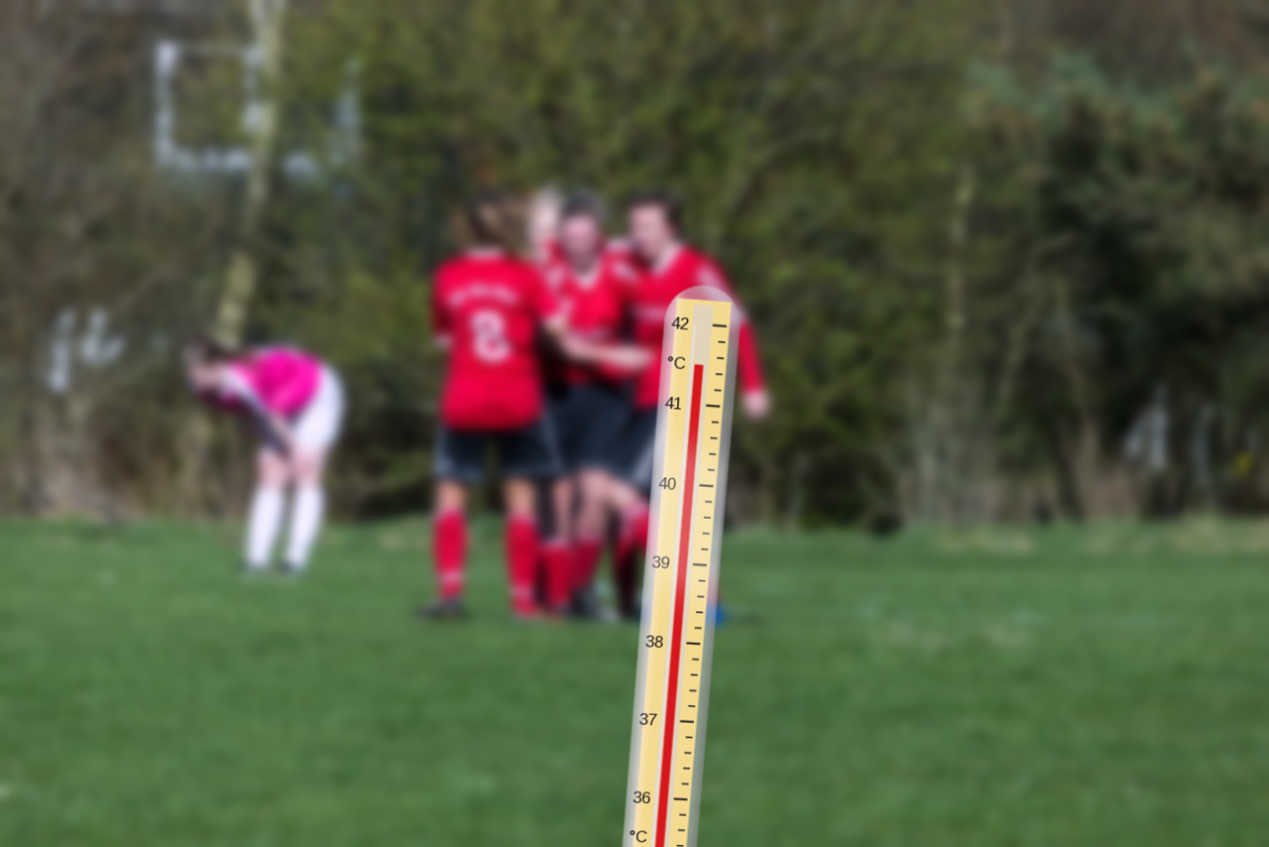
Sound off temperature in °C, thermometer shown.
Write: 41.5 °C
